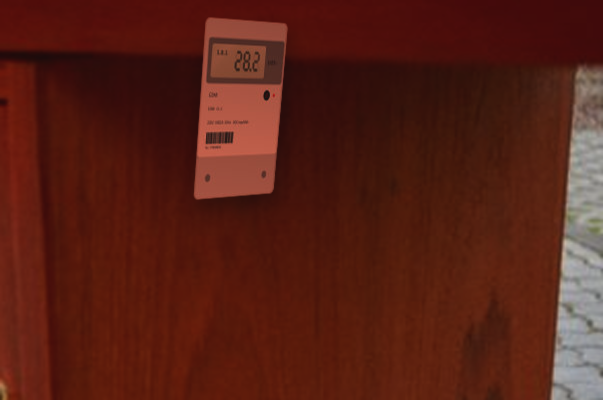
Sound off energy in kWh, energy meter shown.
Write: 28.2 kWh
